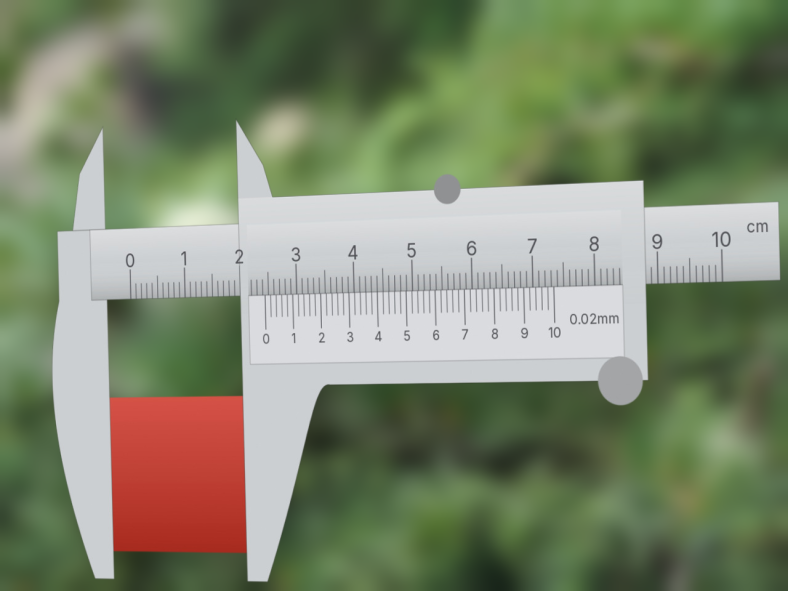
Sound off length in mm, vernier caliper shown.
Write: 24.4 mm
